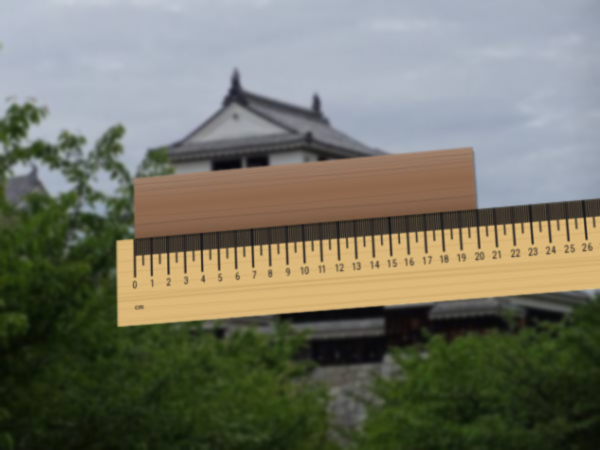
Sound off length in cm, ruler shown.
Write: 20 cm
